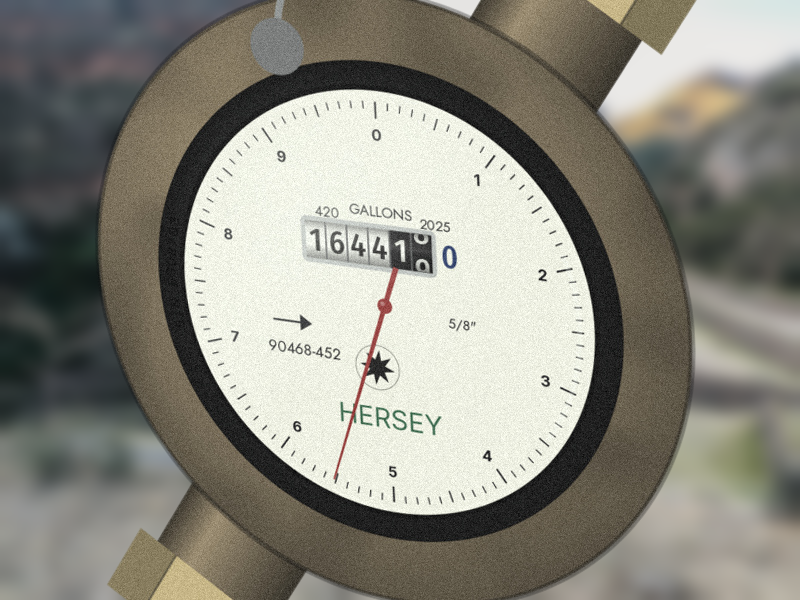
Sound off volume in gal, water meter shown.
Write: 1644185.5 gal
